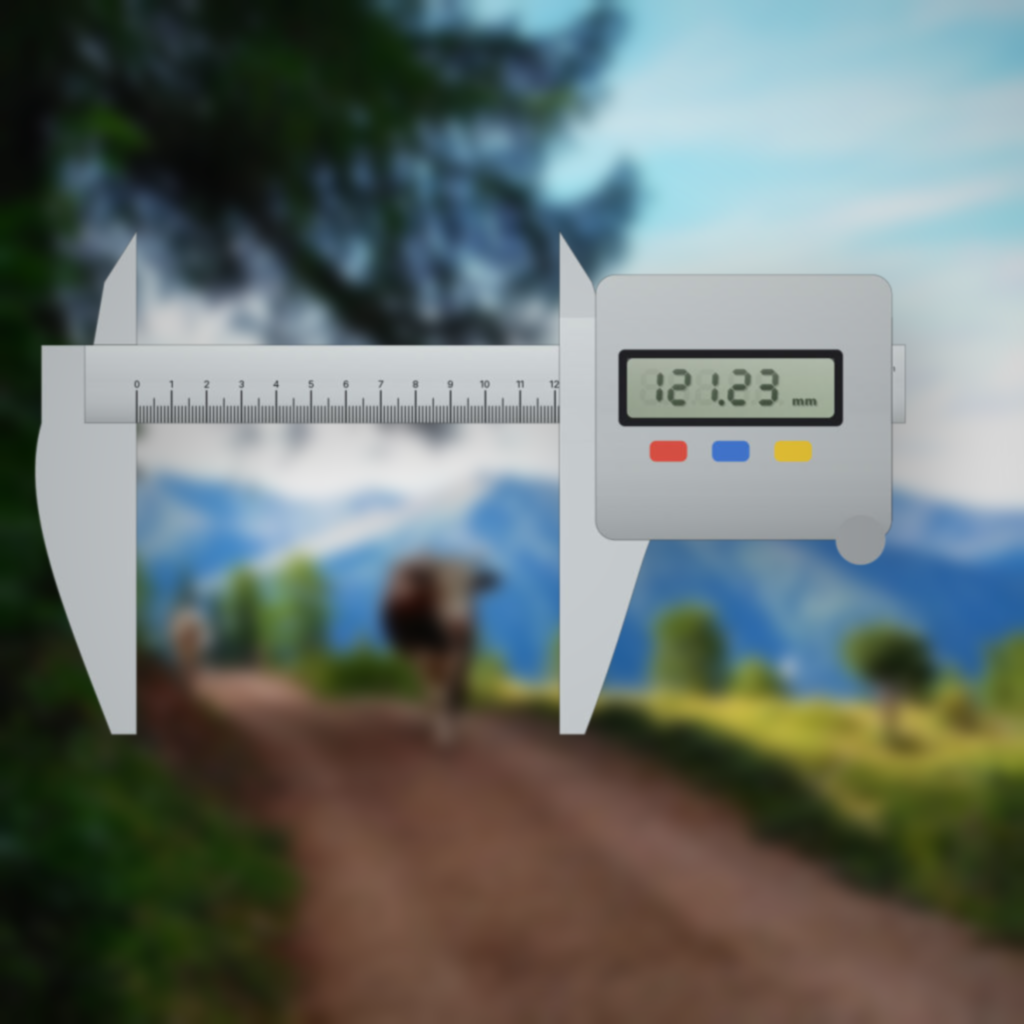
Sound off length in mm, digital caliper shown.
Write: 121.23 mm
